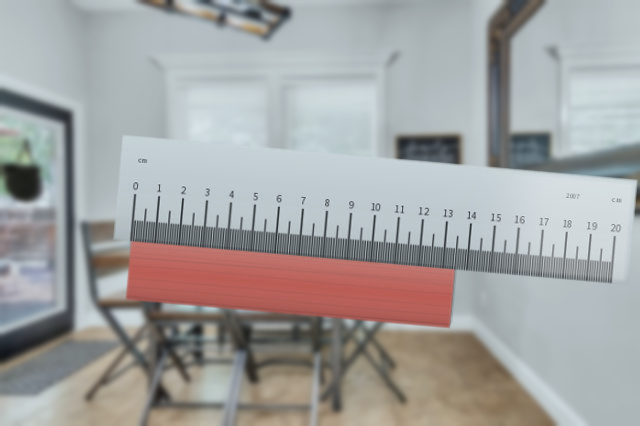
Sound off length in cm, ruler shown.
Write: 13.5 cm
